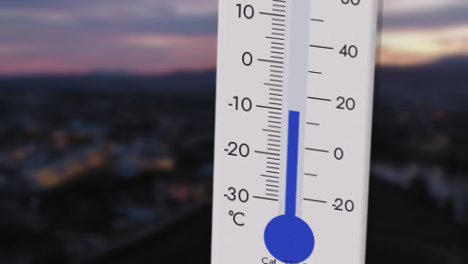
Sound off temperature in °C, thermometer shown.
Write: -10 °C
